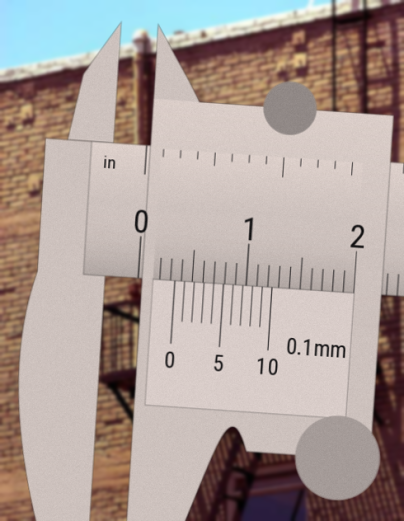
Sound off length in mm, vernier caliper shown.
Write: 3.4 mm
